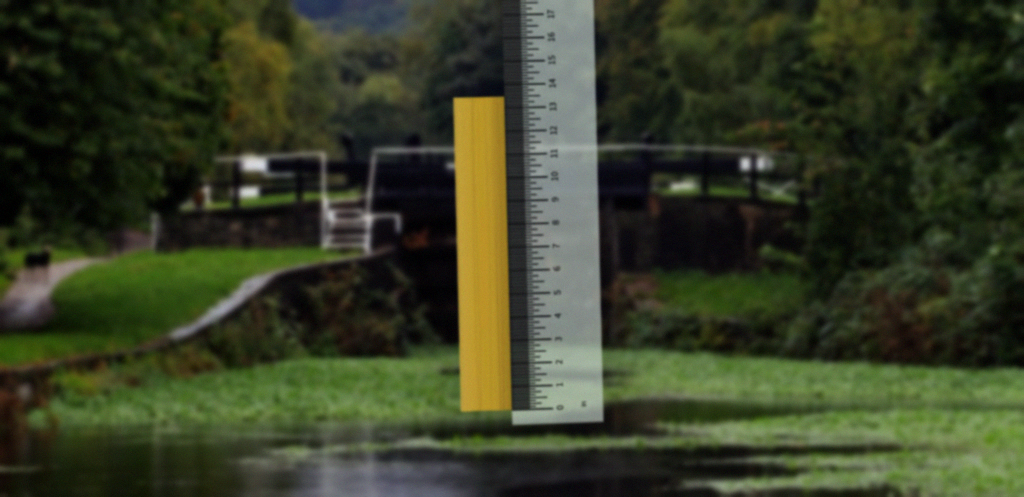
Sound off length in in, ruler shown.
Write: 13.5 in
